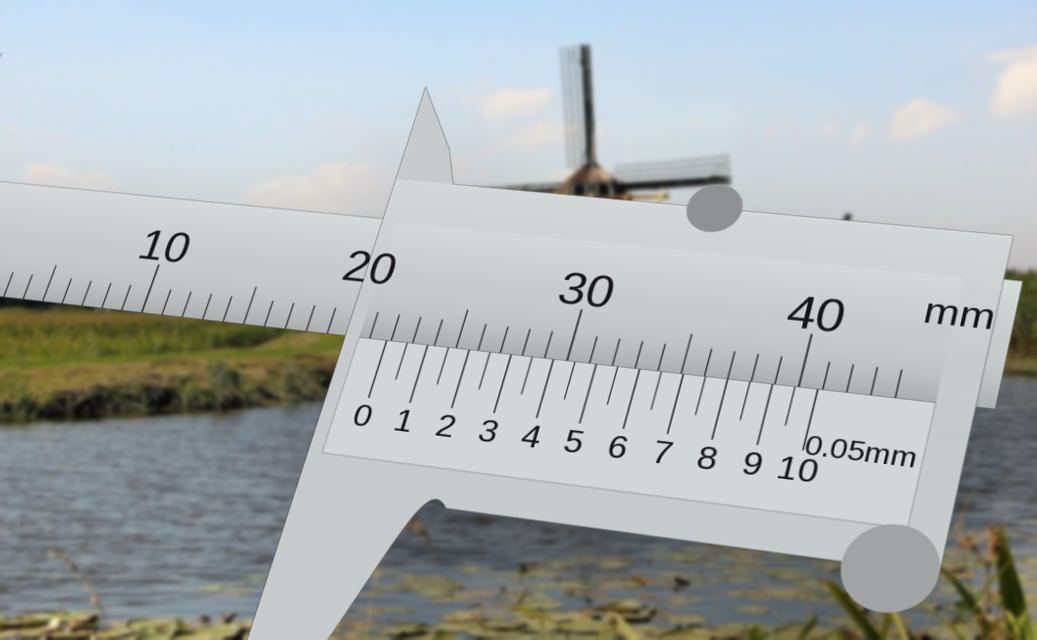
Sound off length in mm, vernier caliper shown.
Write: 21.8 mm
